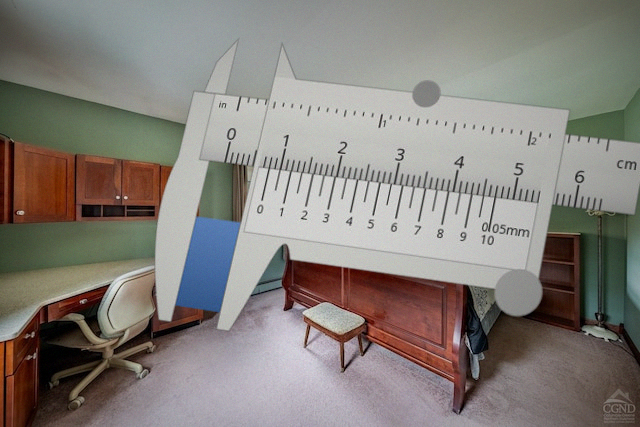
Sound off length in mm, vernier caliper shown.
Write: 8.0 mm
